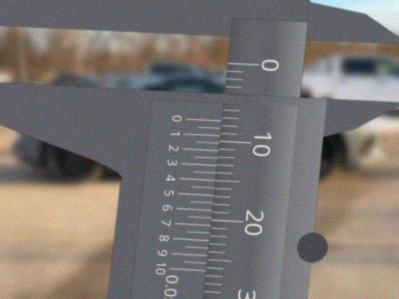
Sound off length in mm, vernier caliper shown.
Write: 7.4 mm
